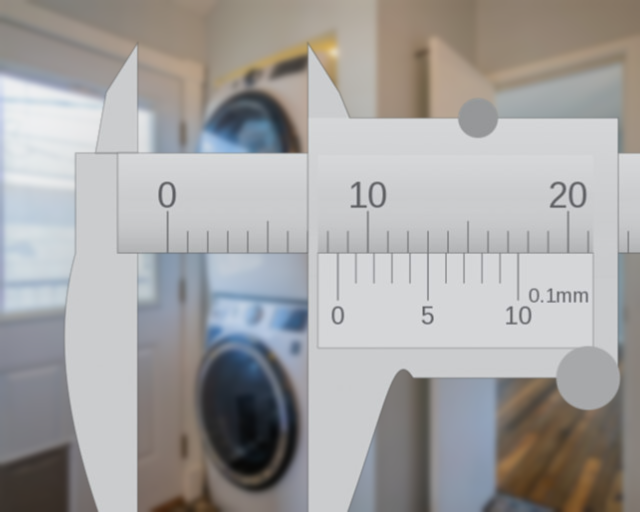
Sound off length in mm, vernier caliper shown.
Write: 8.5 mm
